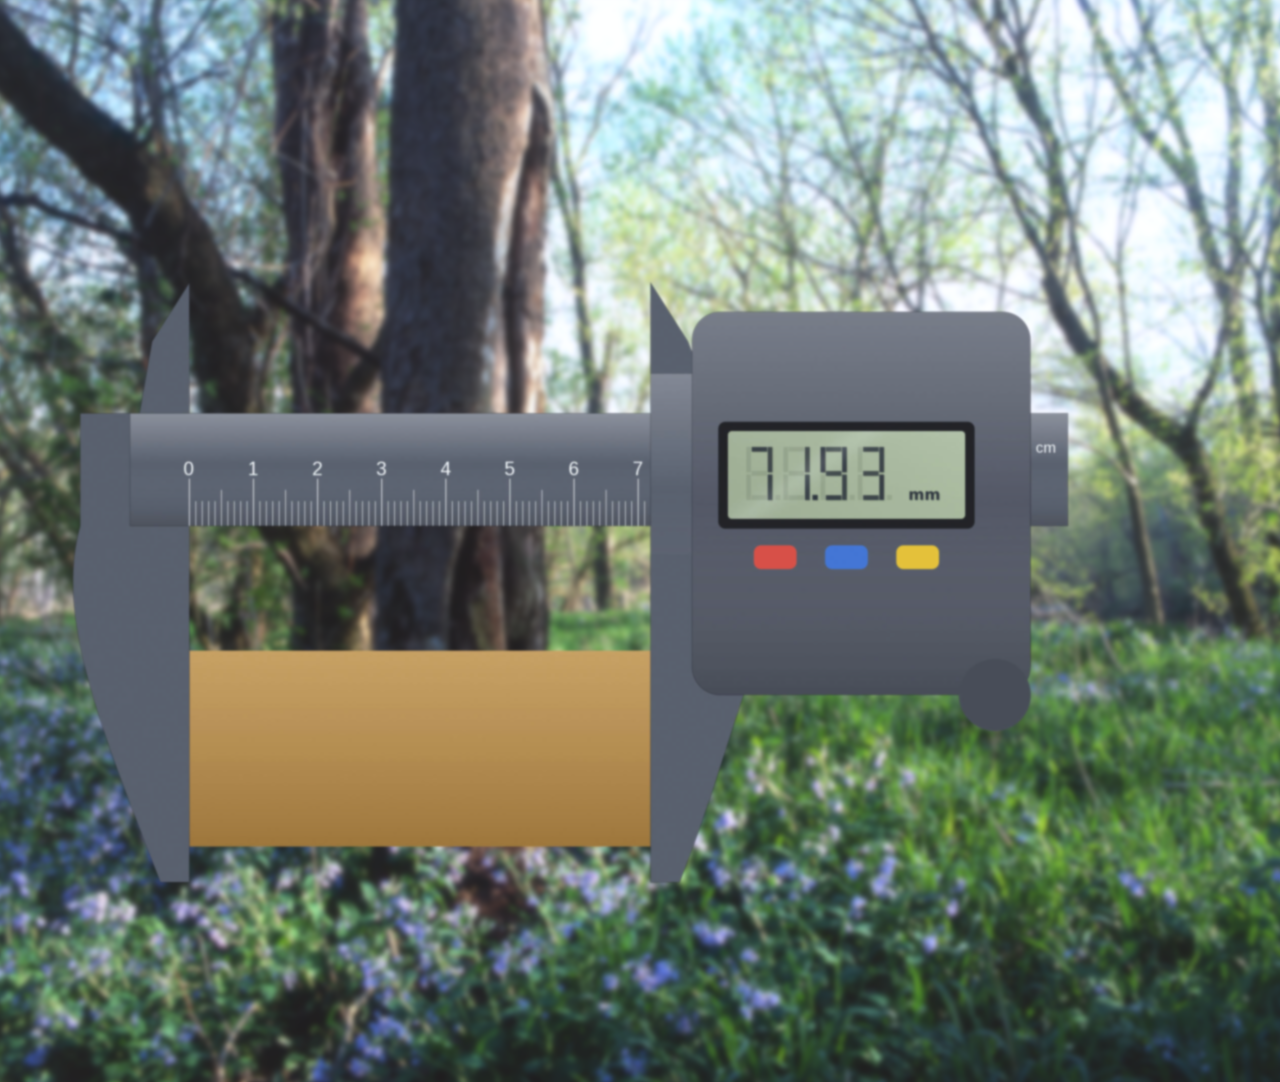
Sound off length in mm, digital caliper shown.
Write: 71.93 mm
